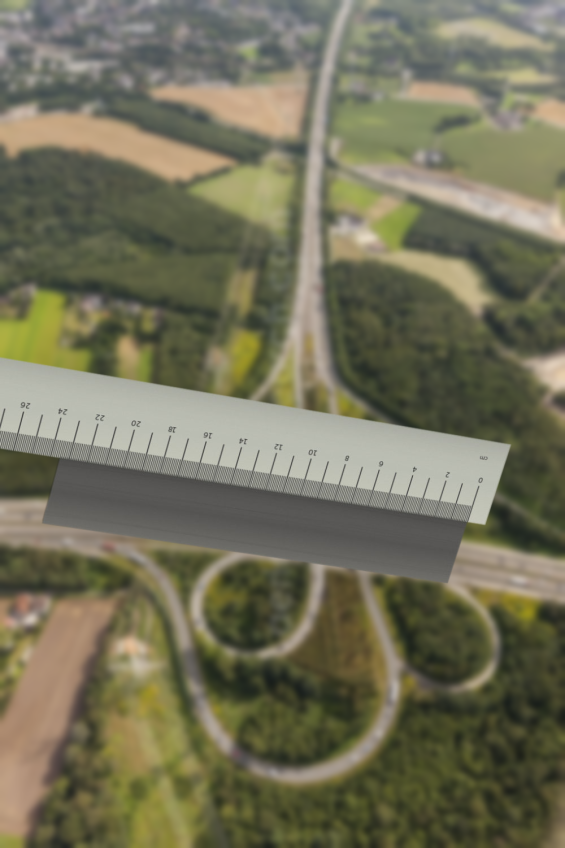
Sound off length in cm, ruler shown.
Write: 23.5 cm
